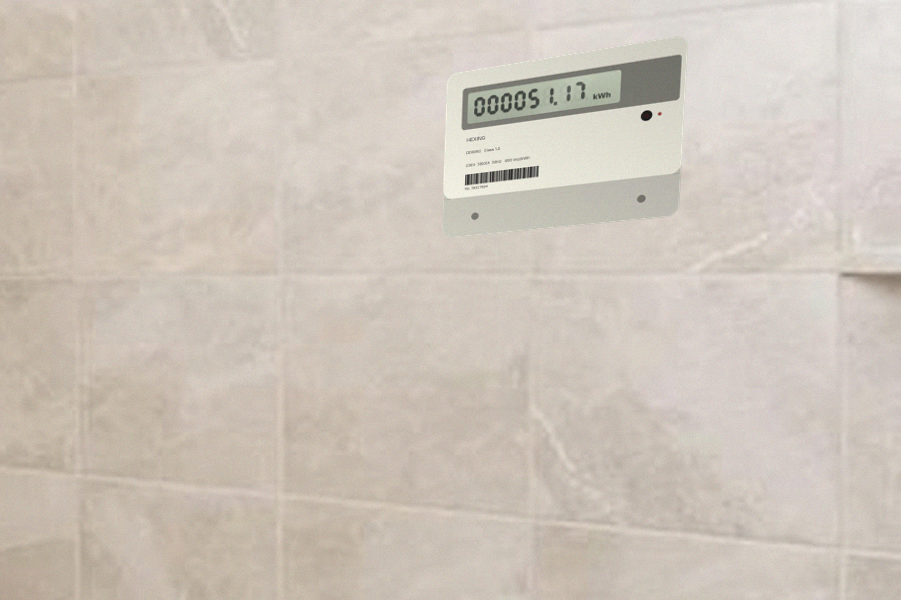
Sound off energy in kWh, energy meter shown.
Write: 51.17 kWh
